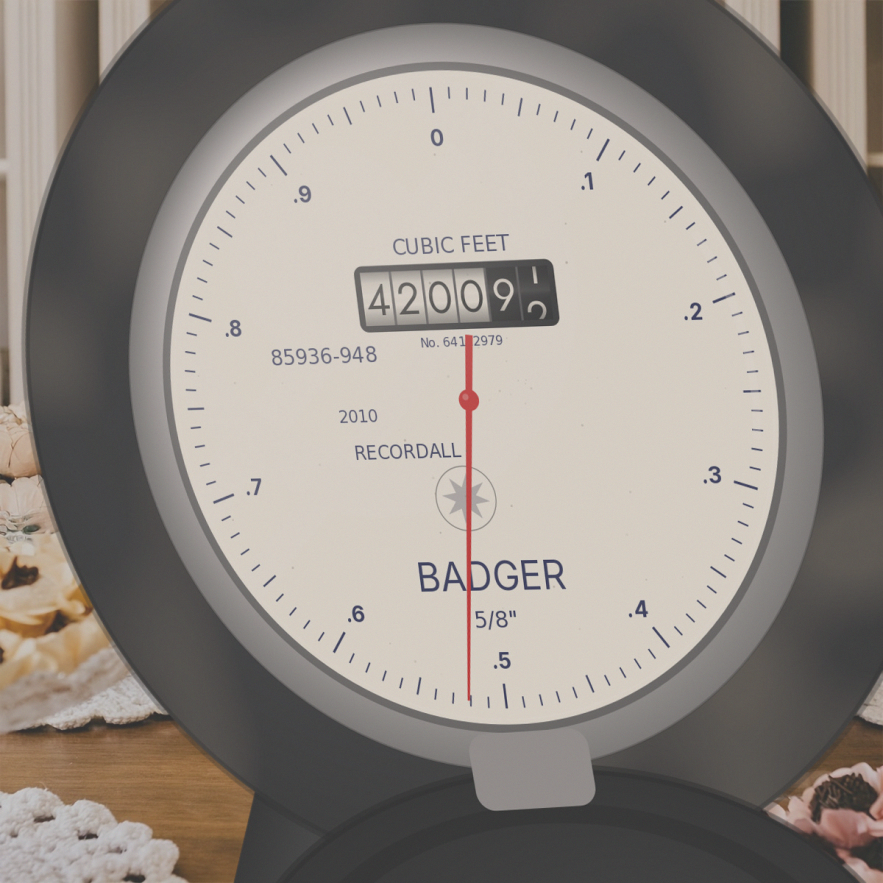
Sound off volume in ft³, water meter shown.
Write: 420091.52 ft³
